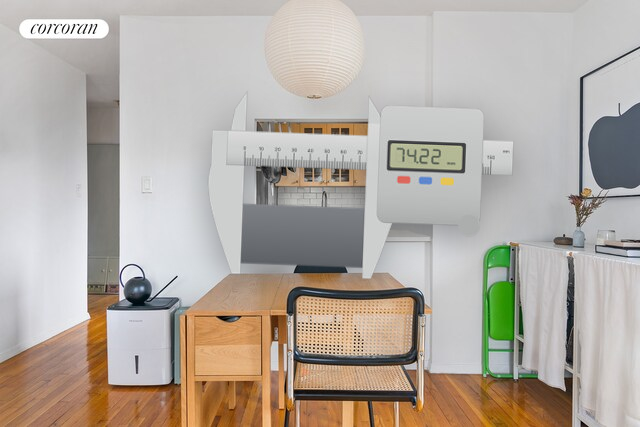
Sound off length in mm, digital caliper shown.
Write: 74.22 mm
